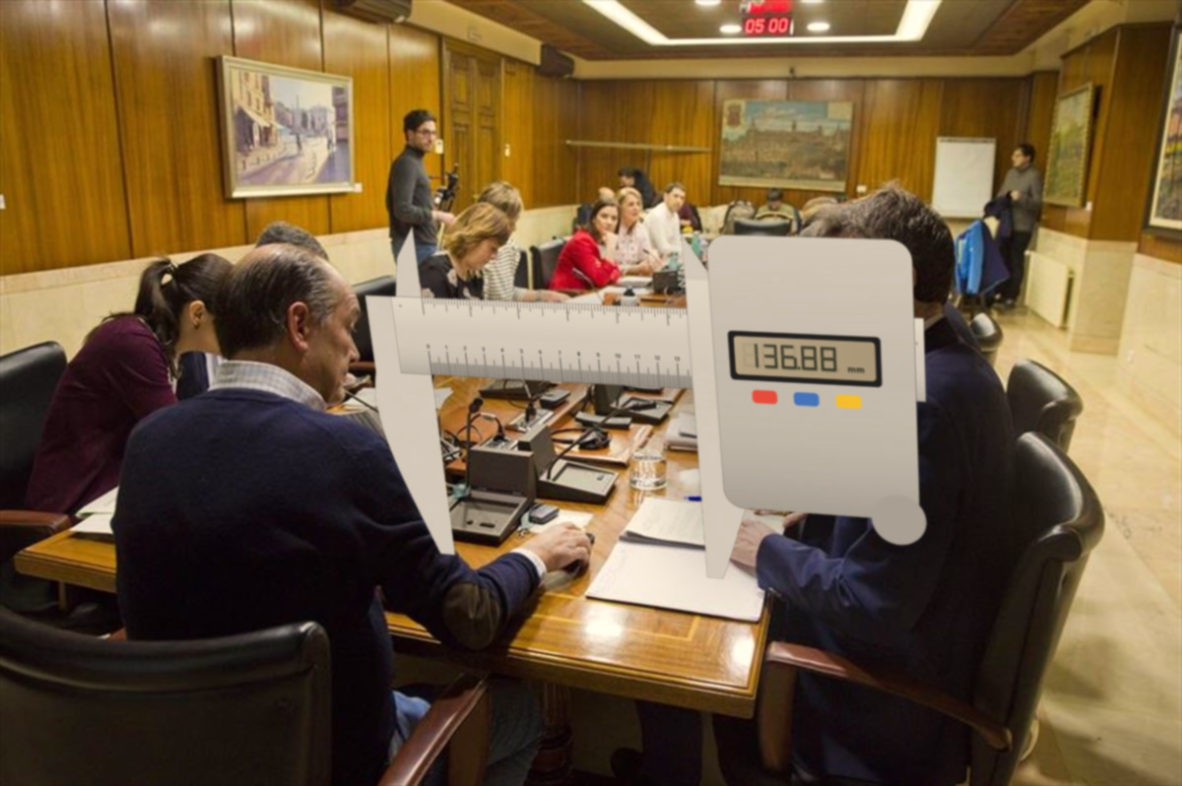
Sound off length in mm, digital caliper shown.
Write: 136.88 mm
